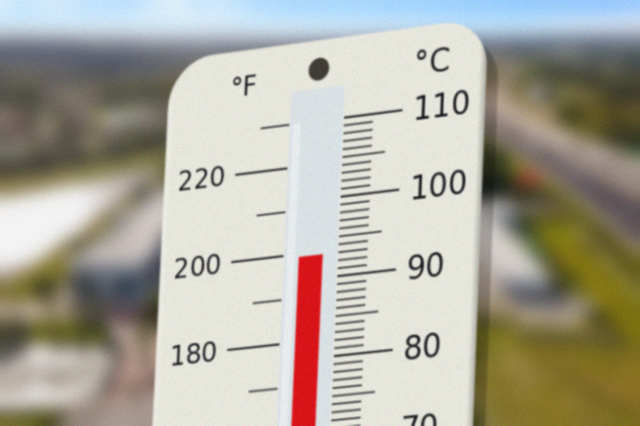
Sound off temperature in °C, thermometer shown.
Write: 93 °C
